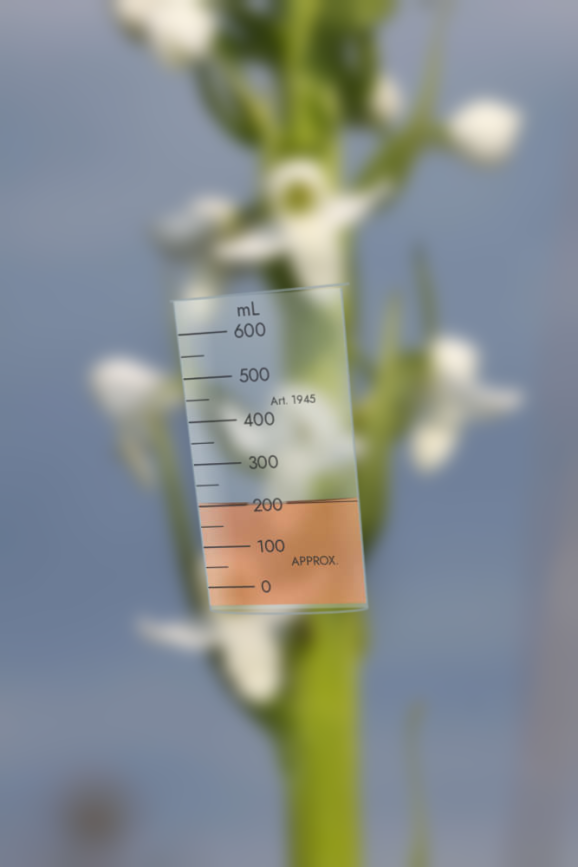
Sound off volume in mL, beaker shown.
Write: 200 mL
